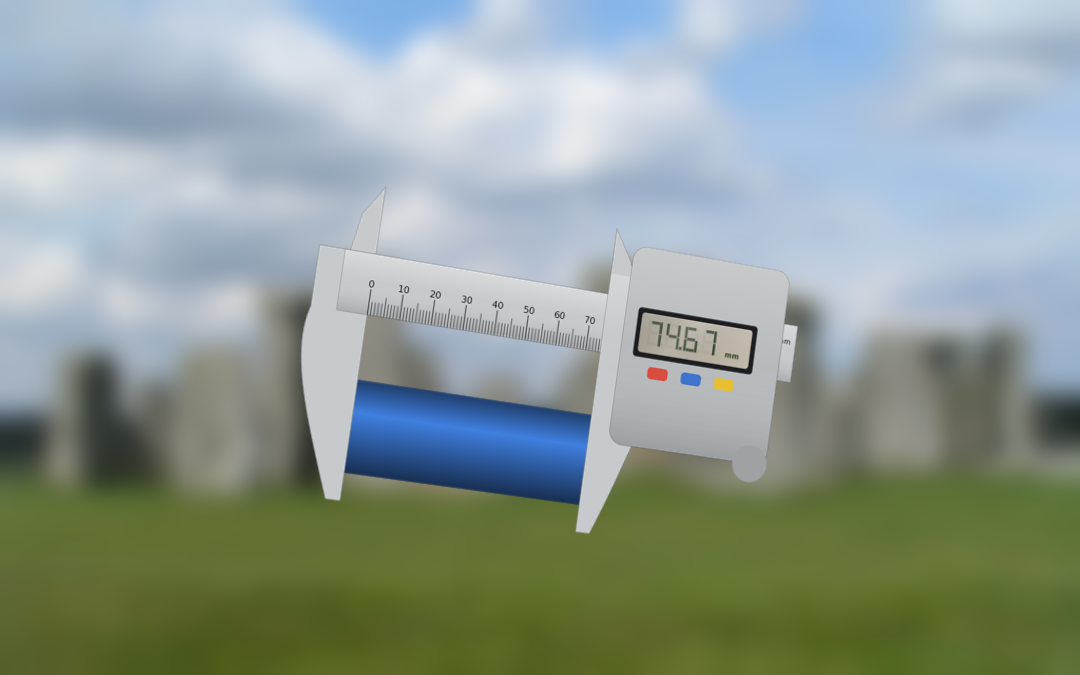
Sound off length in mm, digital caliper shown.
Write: 74.67 mm
